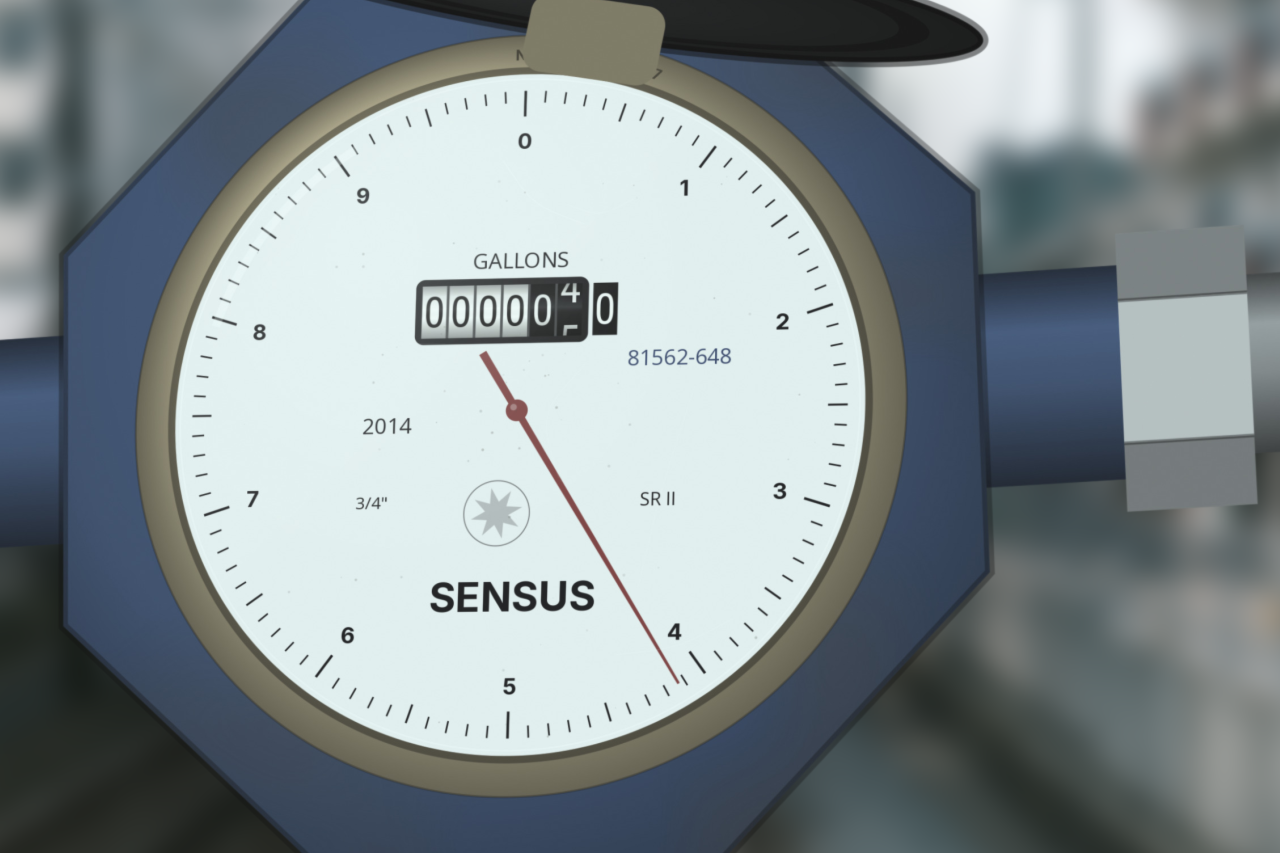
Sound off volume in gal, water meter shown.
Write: 44.1 gal
